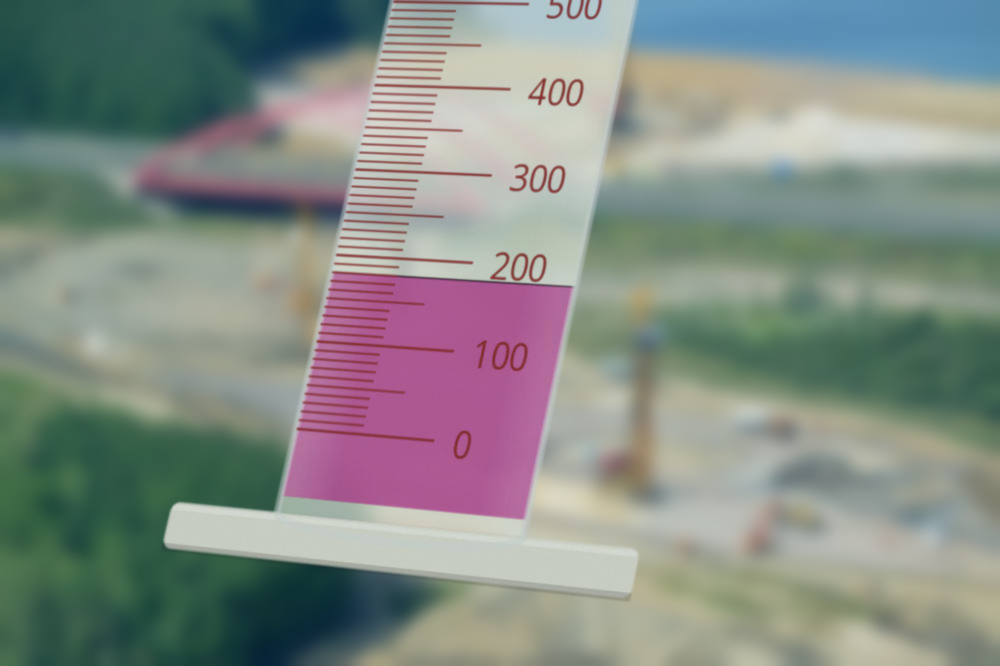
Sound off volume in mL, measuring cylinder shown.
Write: 180 mL
